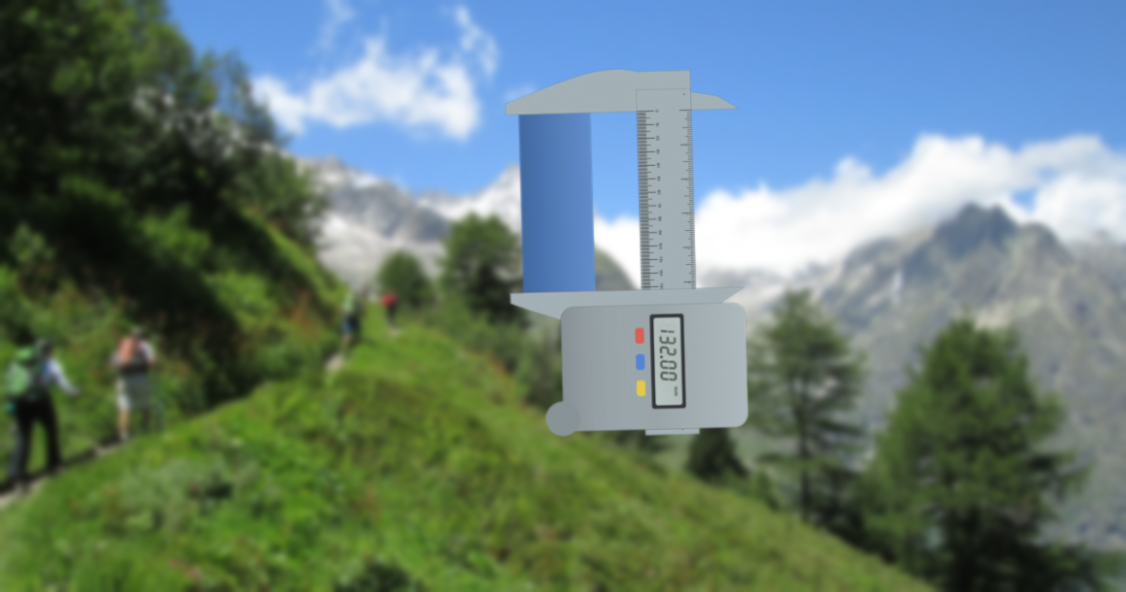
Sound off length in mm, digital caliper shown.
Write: 132.00 mm
